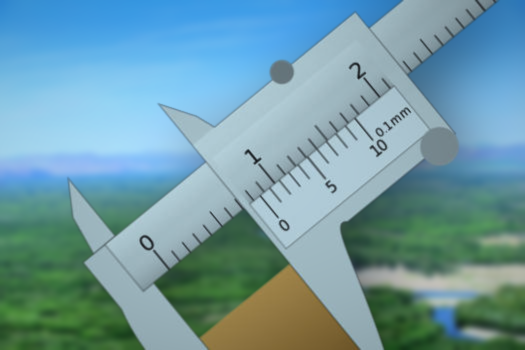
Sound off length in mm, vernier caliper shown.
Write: 8.6 mm
